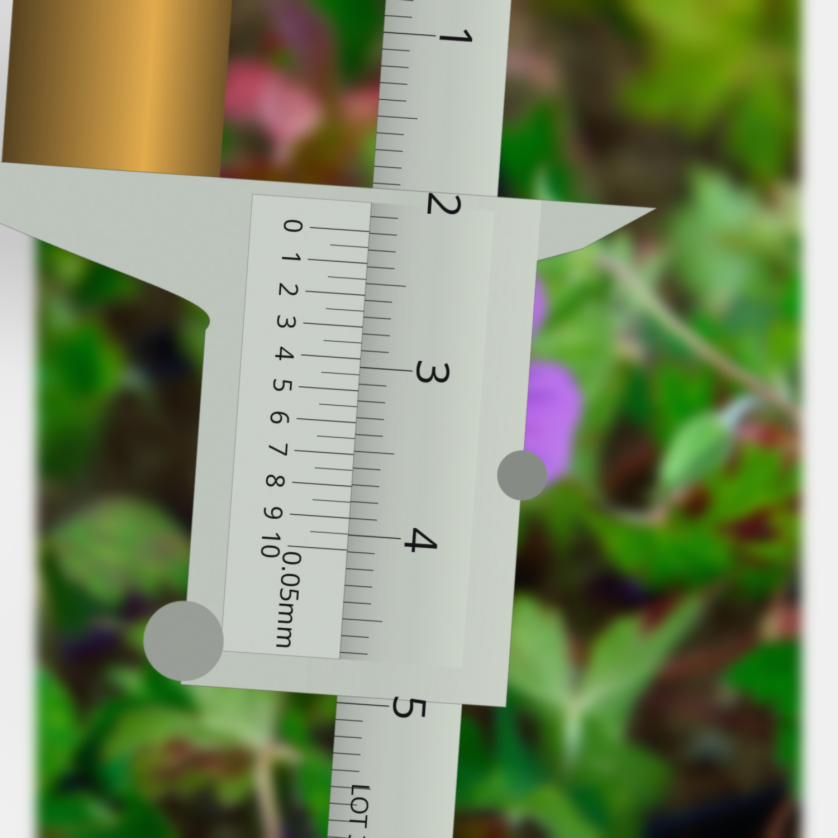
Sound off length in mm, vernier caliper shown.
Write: 21.9 mm
